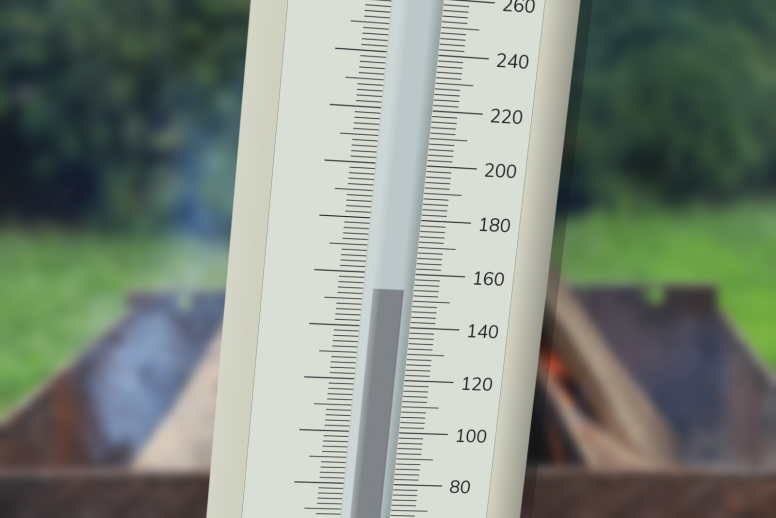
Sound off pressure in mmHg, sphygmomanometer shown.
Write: 154 mmHg
